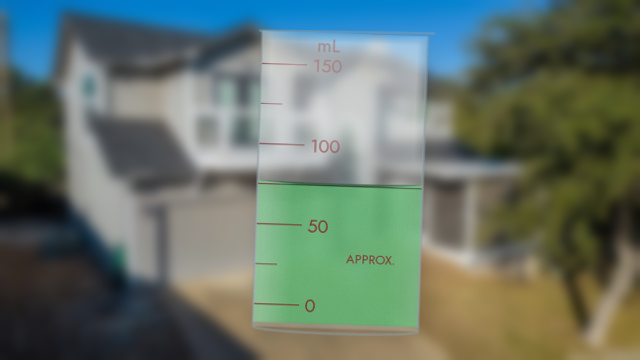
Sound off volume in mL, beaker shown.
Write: 75 mL
